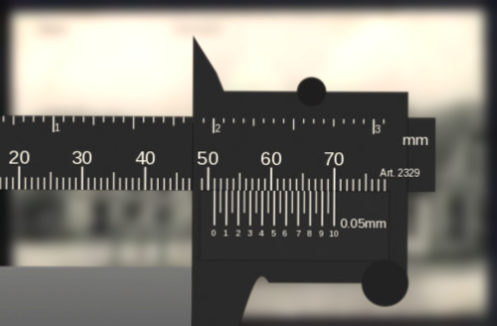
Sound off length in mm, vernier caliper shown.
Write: 51.0 mm
